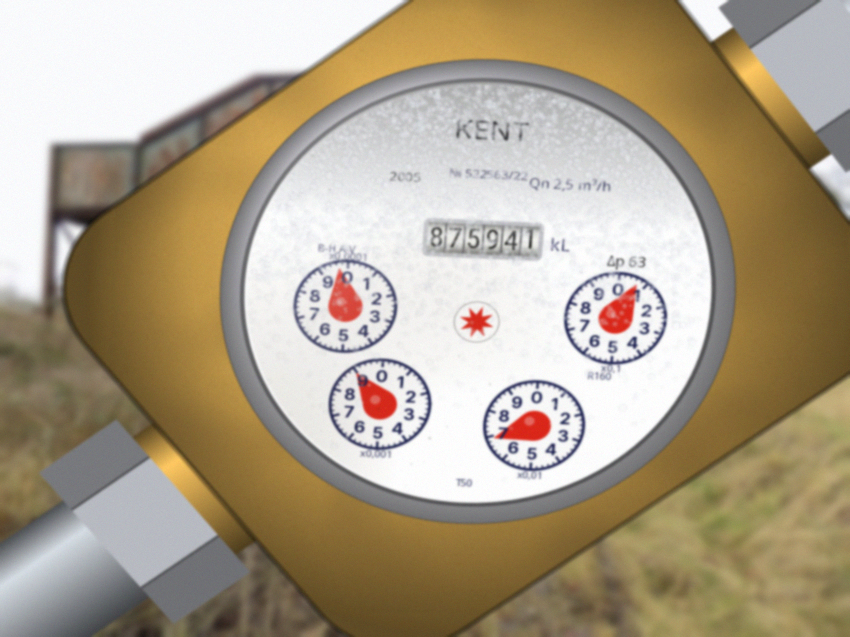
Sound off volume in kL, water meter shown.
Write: 875941.0689 kL
